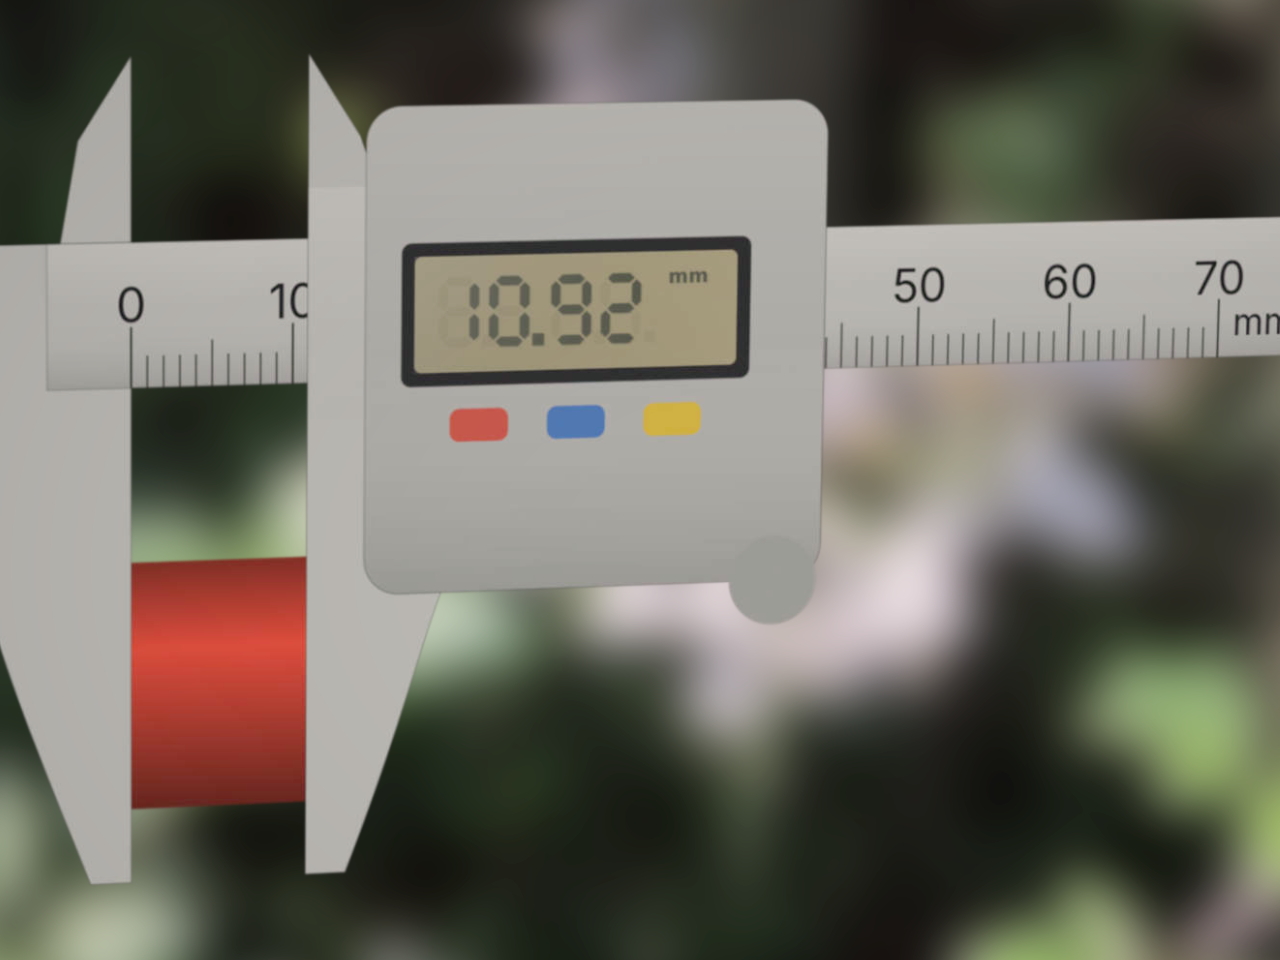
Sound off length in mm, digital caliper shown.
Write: 10.92 mm
